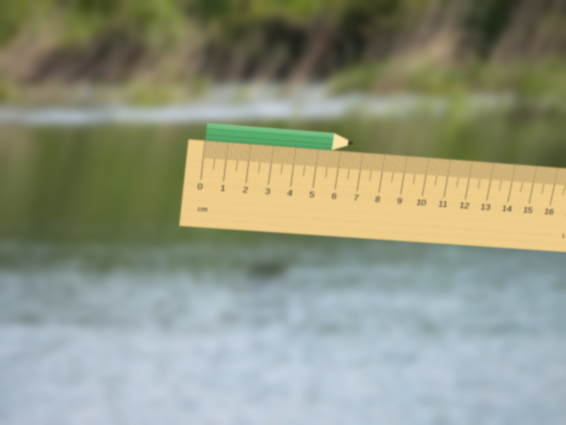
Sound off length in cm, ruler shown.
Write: 6.5 cm
